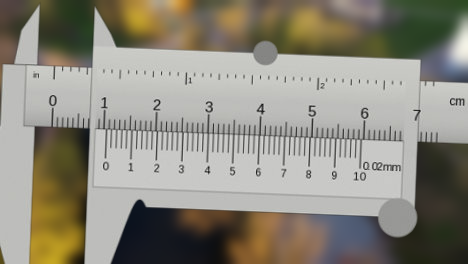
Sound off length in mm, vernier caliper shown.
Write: 10.5 mm
